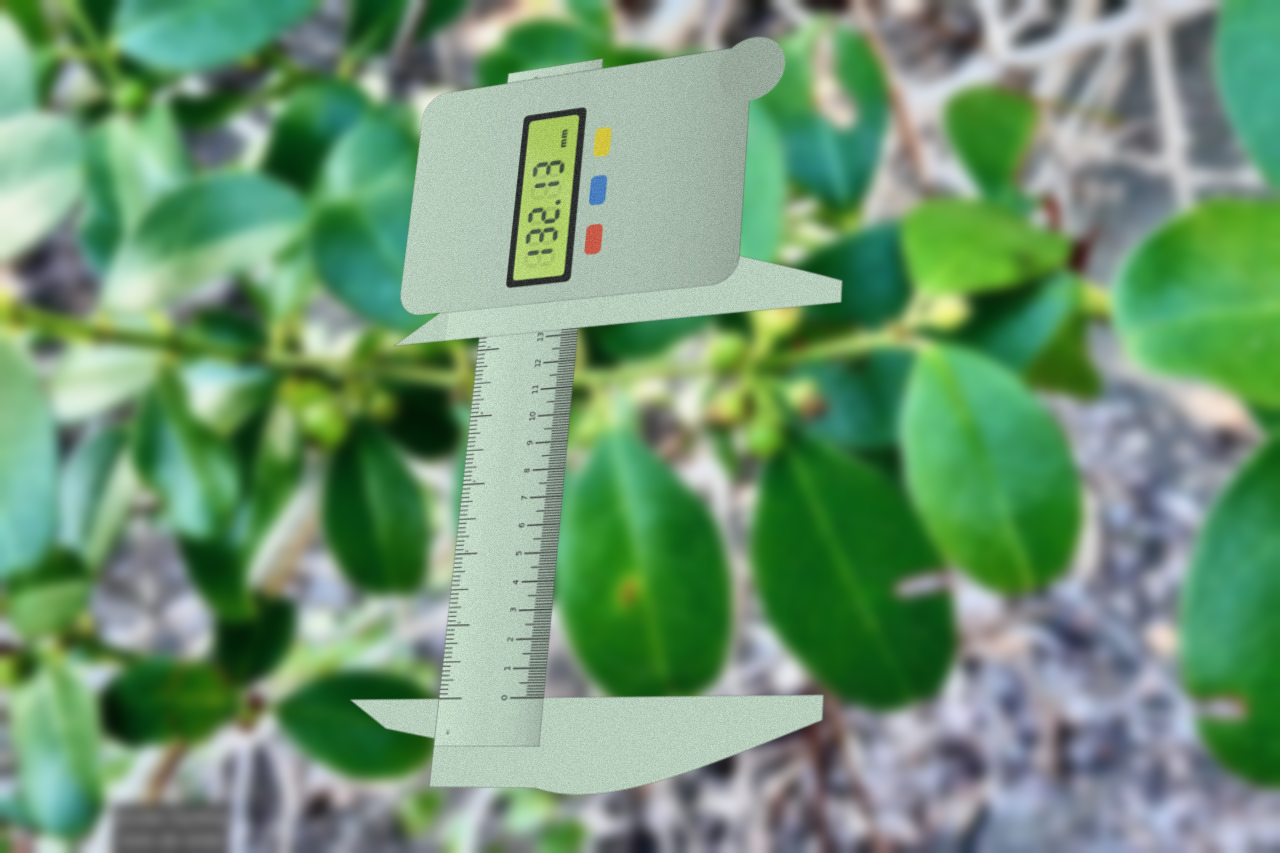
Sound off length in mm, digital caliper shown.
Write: 132.13 mm
